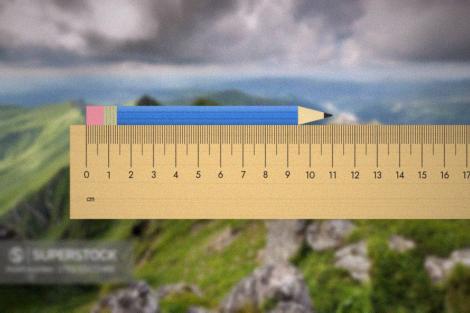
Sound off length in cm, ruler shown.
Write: 11 cm
